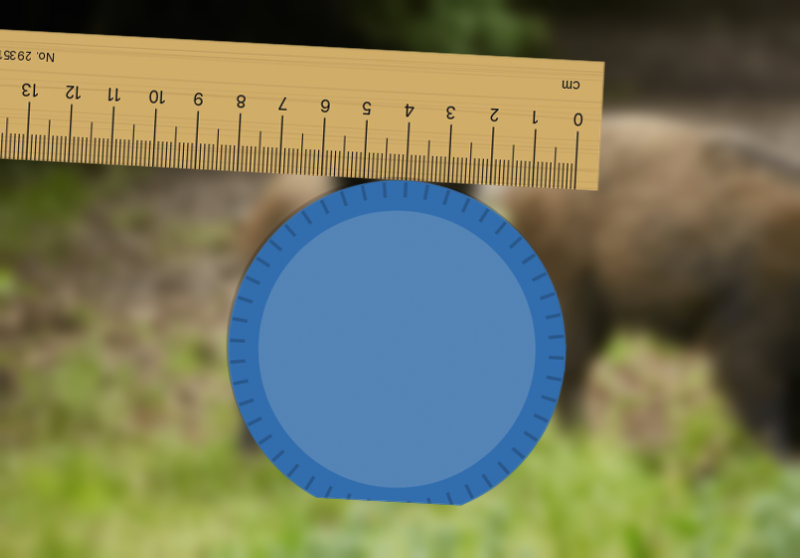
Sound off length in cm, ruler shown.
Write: 8 cm
